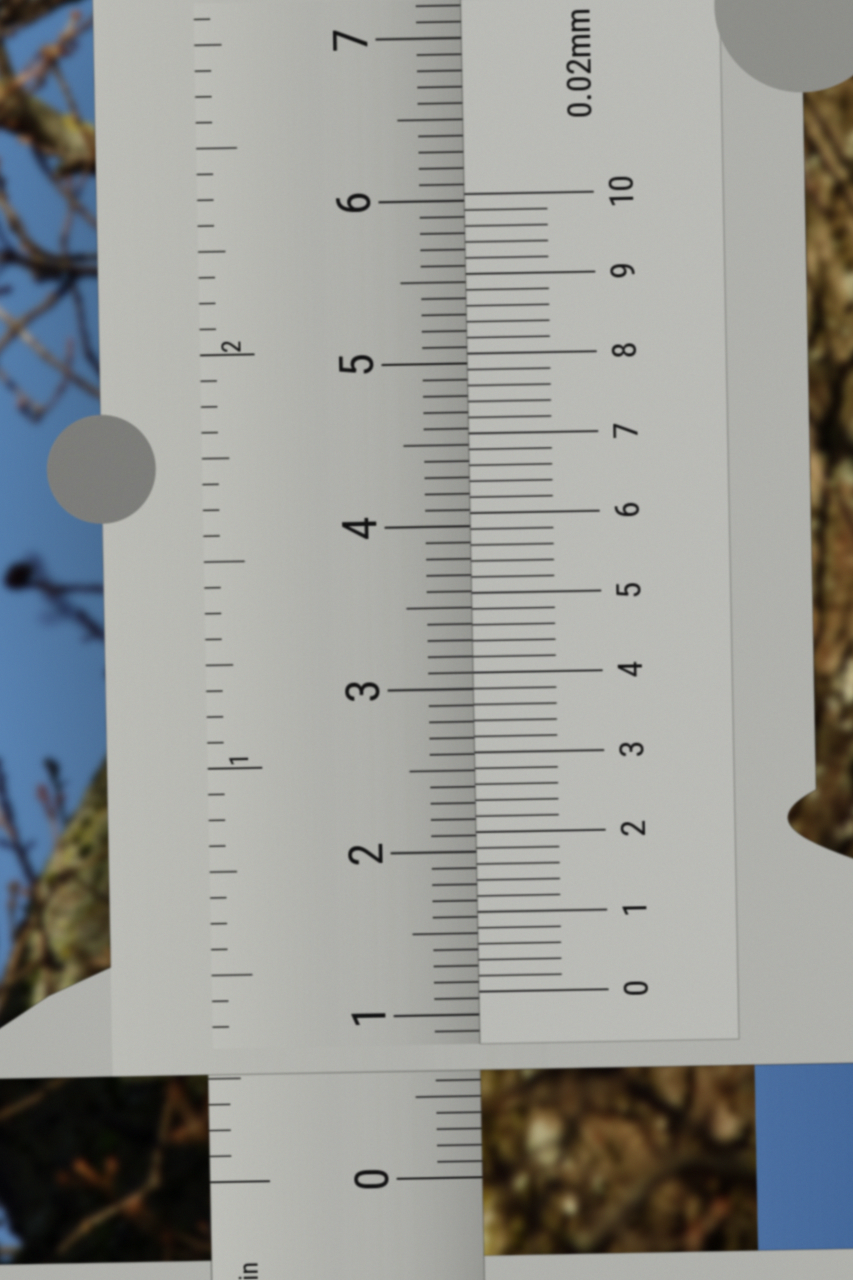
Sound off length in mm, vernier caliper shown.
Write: 11.4 mm
